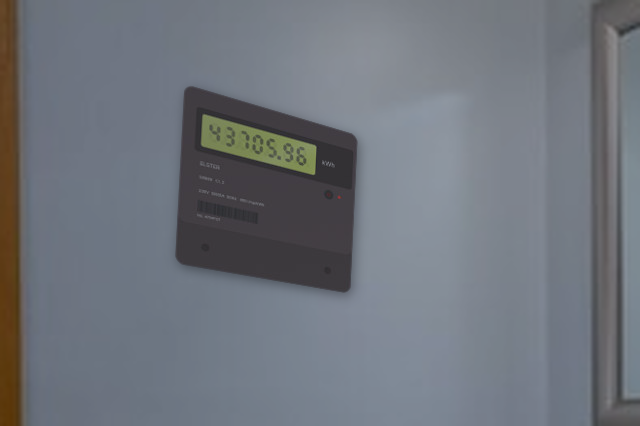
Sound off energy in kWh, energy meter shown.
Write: 43705.96 kWh
